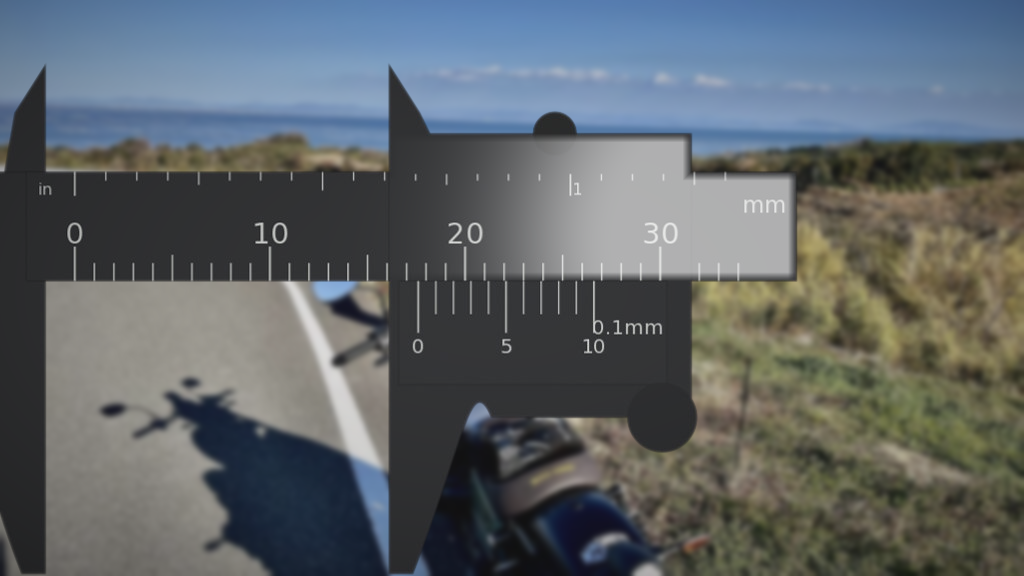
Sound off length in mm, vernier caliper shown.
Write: 17.6 mm
